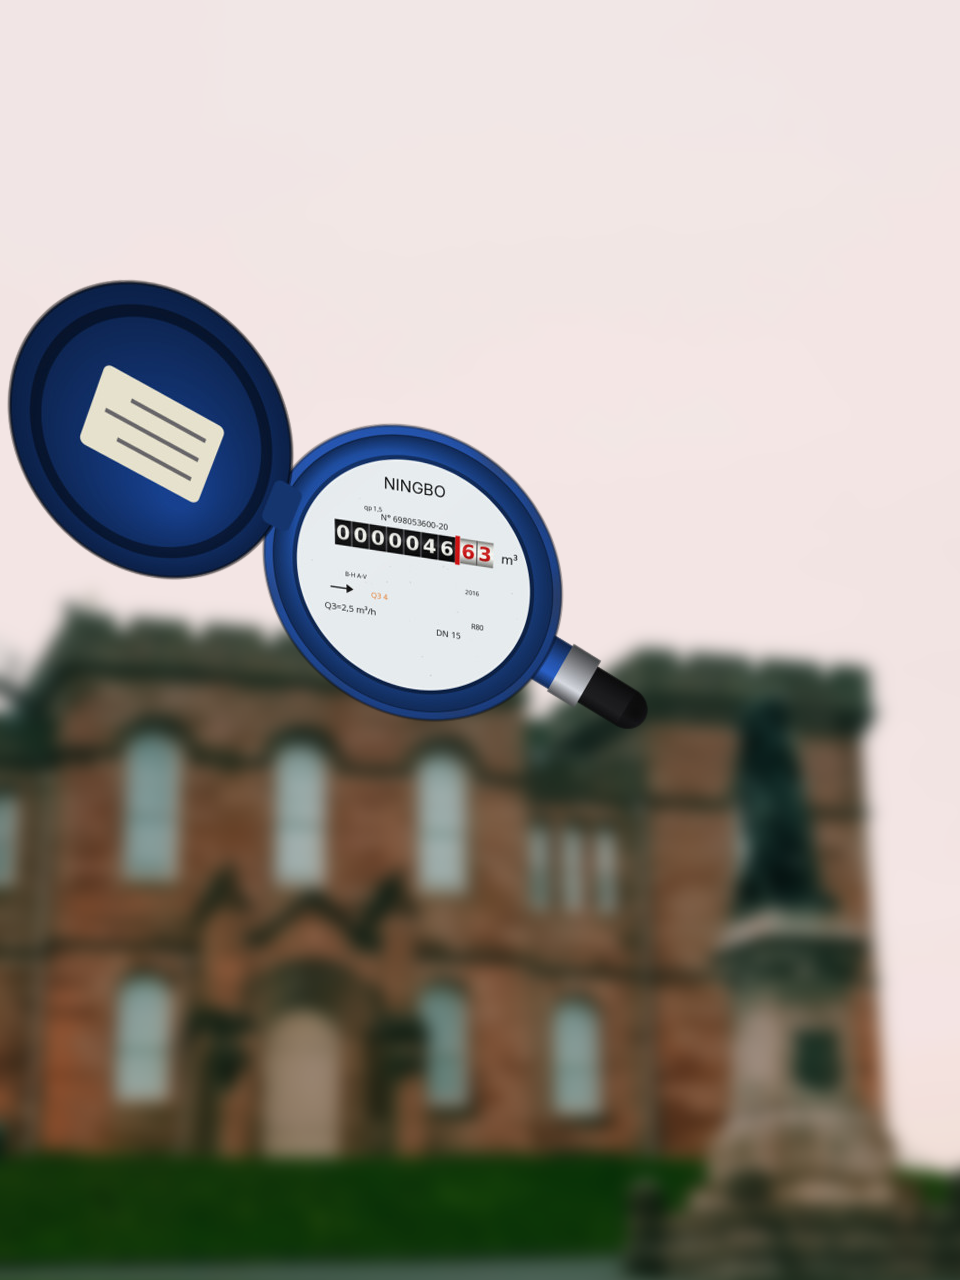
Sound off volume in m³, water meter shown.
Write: 46.63 m³
